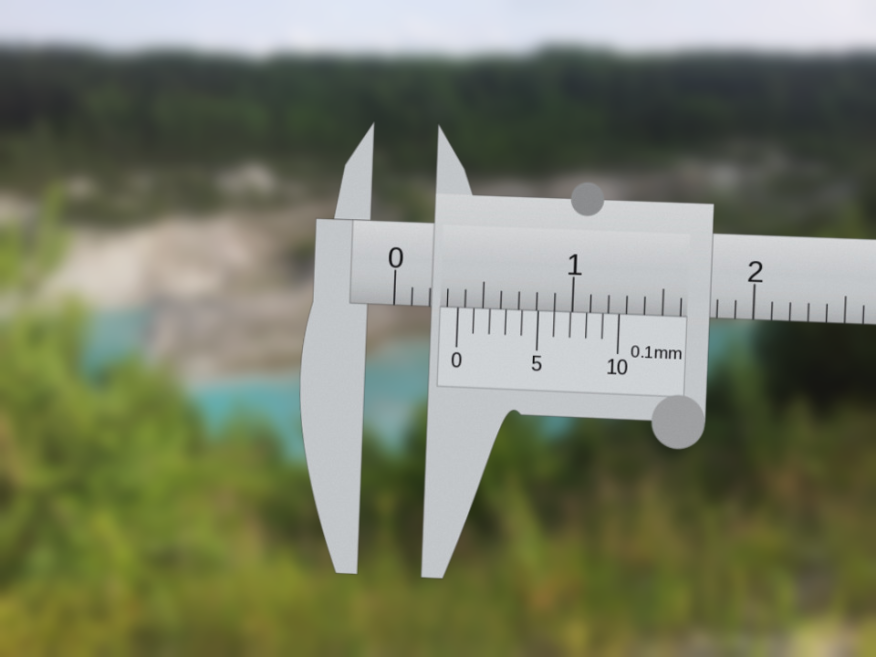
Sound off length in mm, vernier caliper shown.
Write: 3.6 mm
